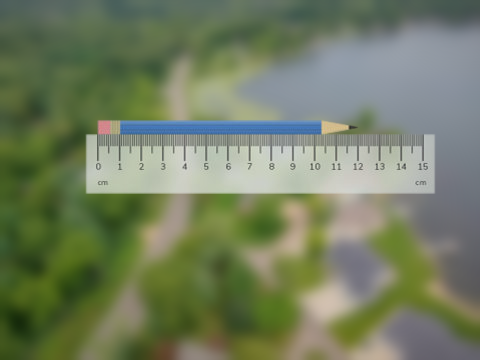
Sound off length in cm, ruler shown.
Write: 12 cm
